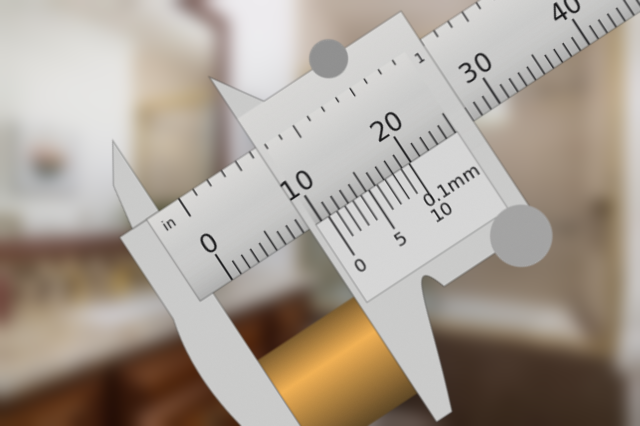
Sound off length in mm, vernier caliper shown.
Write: 10.8 mm
